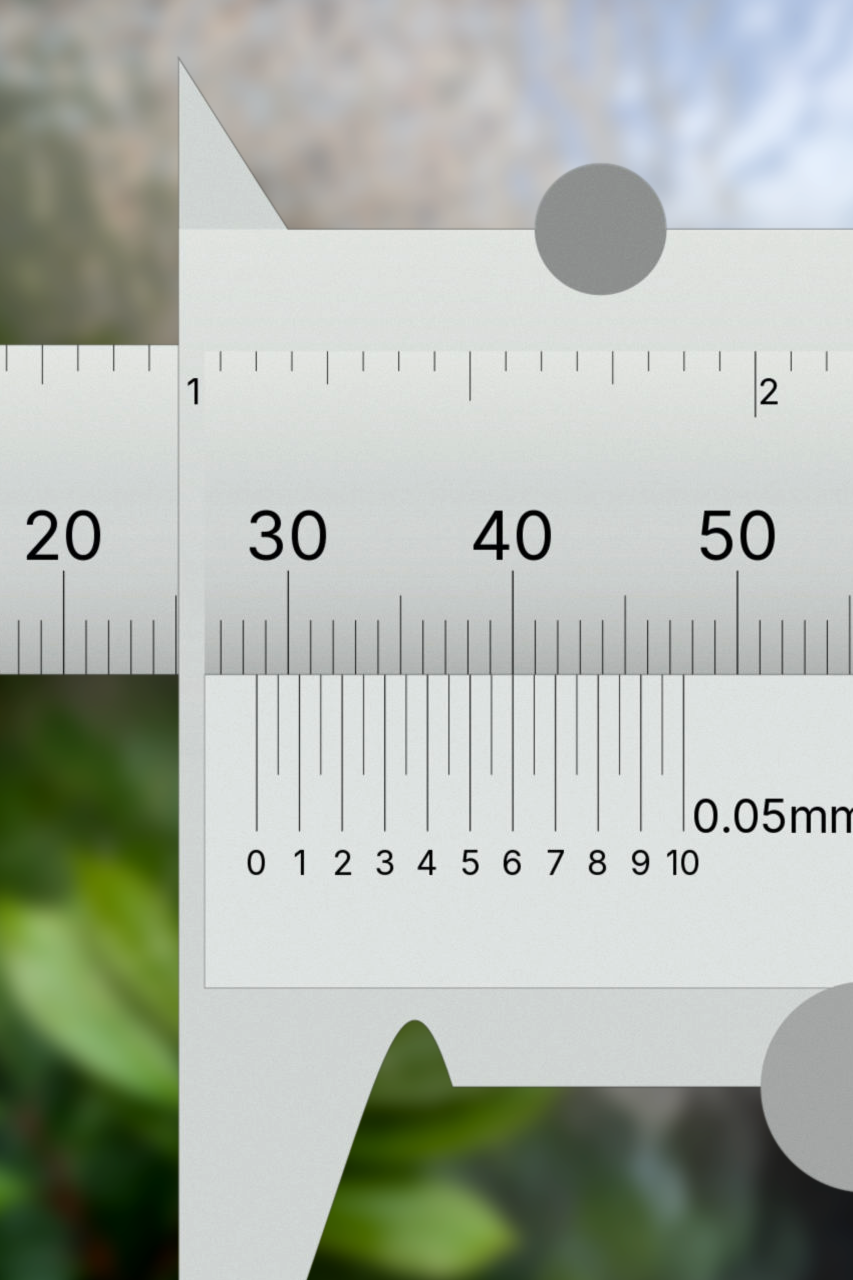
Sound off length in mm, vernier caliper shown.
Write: 28.6 mm
